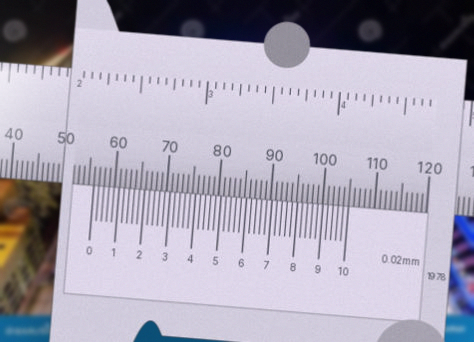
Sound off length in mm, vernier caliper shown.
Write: 56.0 mm
